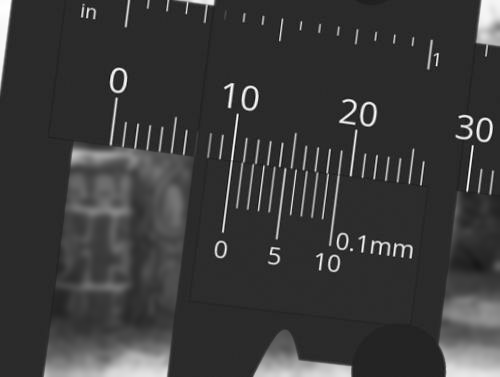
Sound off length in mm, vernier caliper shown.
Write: 10.0 mm
